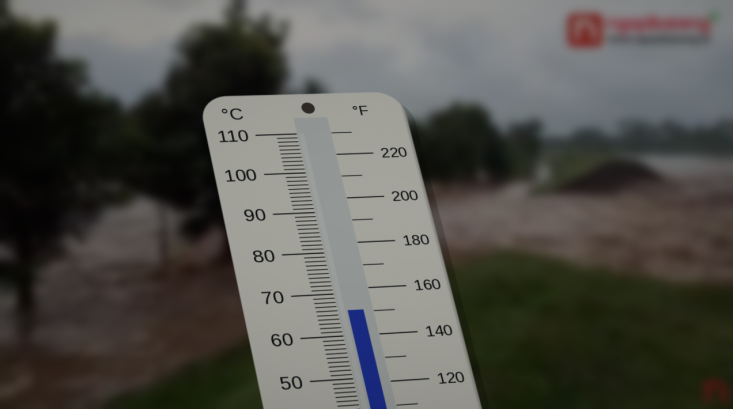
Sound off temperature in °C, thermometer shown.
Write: 66 °C
